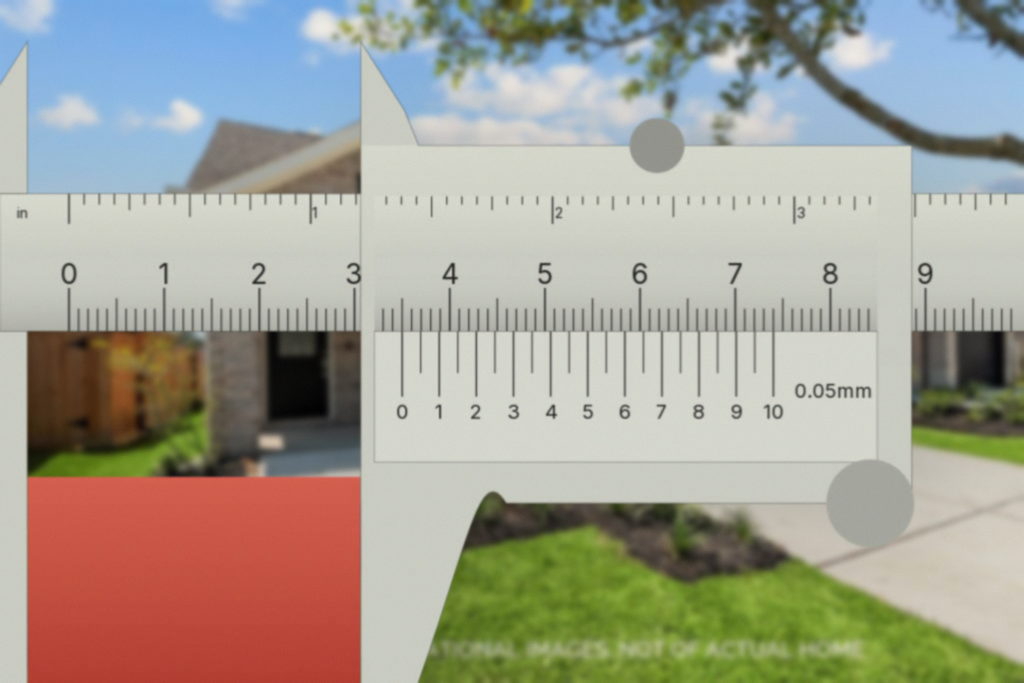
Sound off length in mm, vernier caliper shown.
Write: 35.0 mm
